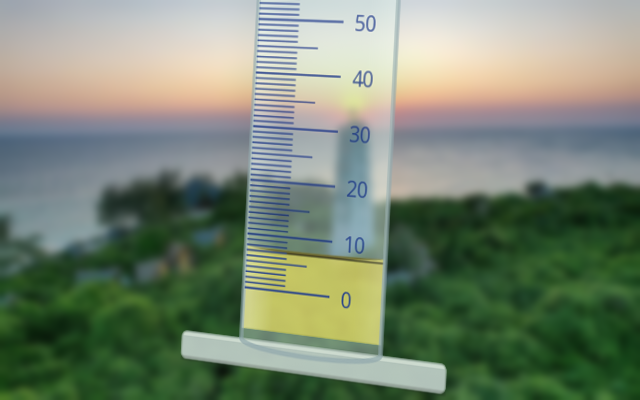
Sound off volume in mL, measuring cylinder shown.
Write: 7 mL
